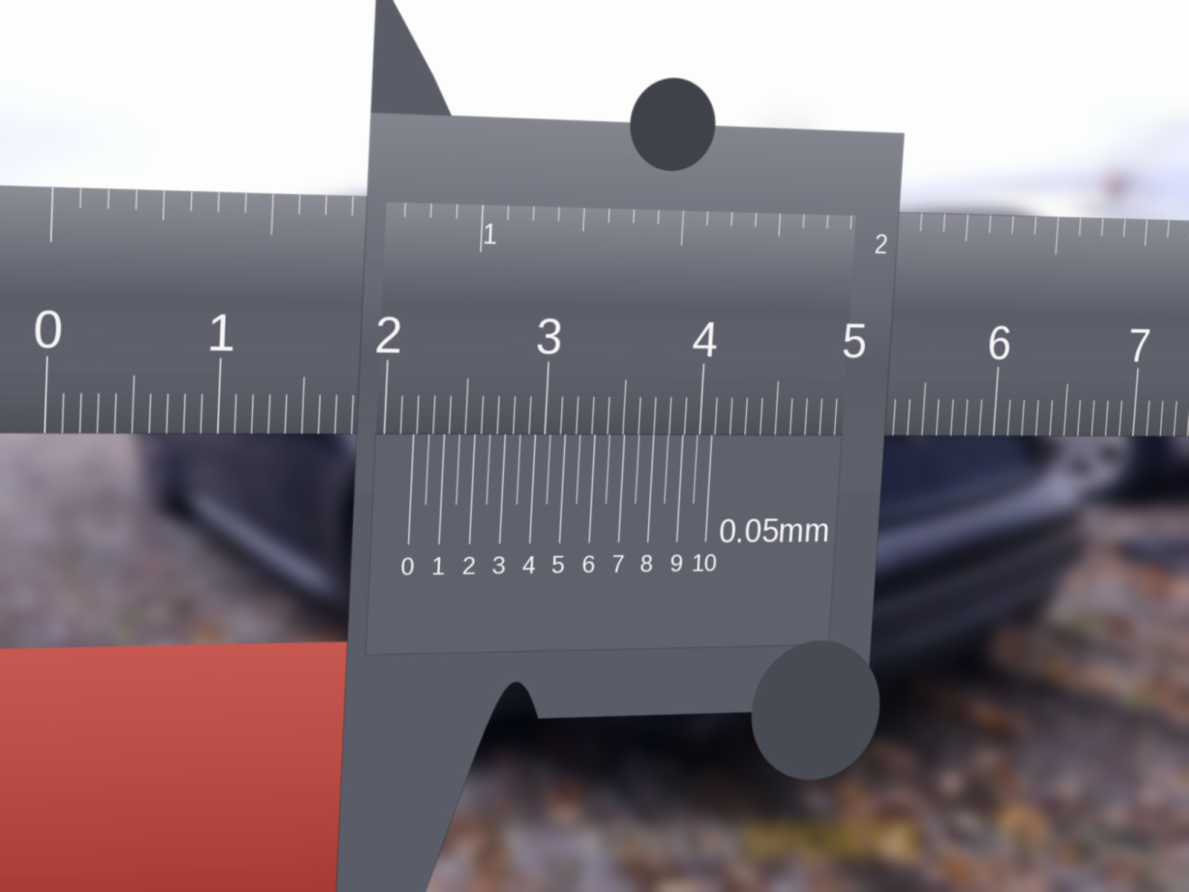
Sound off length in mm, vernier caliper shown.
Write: 21.8 mm
